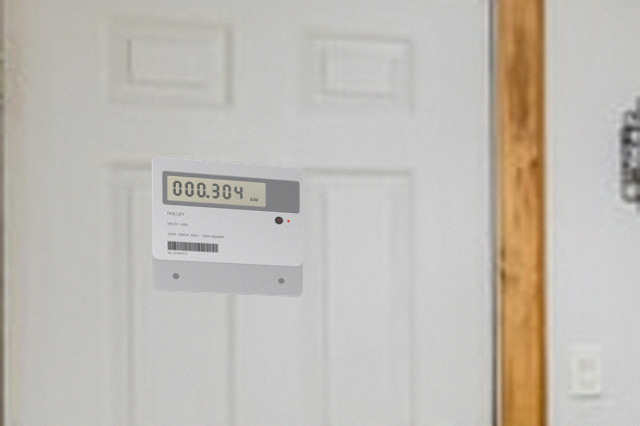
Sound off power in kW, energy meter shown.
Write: 0.304 kW
